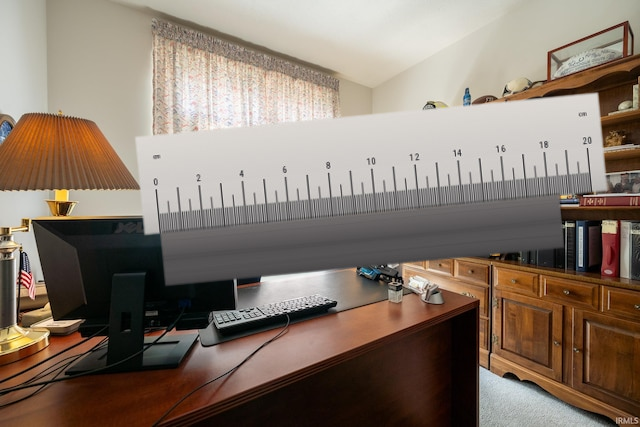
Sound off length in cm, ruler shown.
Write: 18.5 cm
